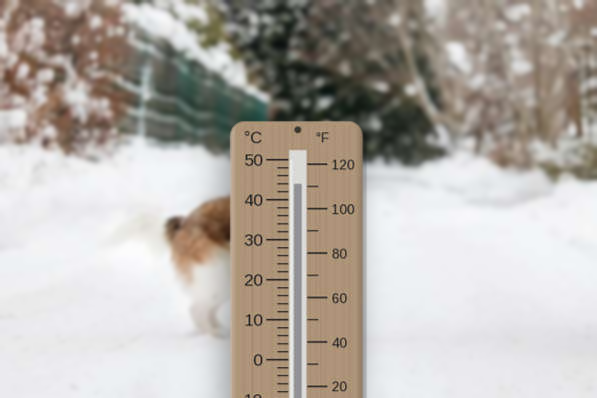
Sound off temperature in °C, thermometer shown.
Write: 44 °C
